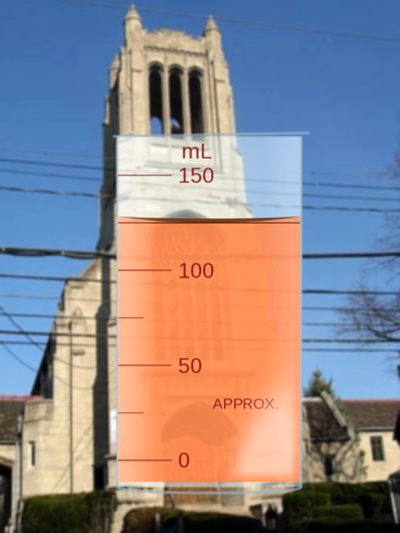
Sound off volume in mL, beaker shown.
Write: 125 mL
